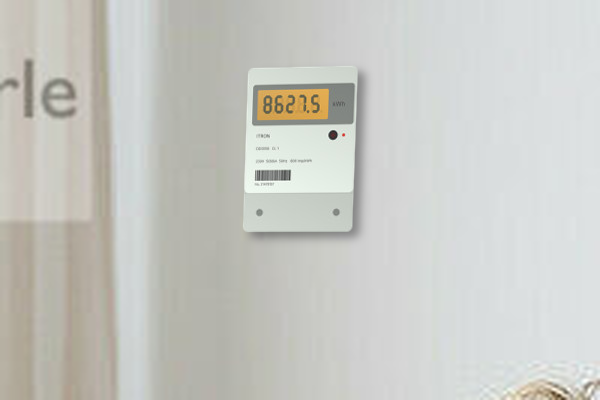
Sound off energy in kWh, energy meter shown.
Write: 8627.5 kWh
